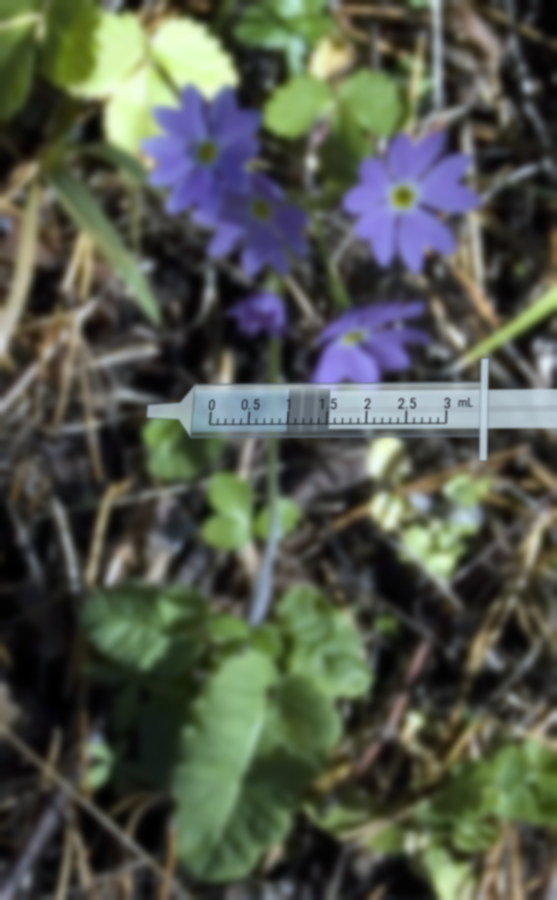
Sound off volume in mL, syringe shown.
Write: 1 mL
